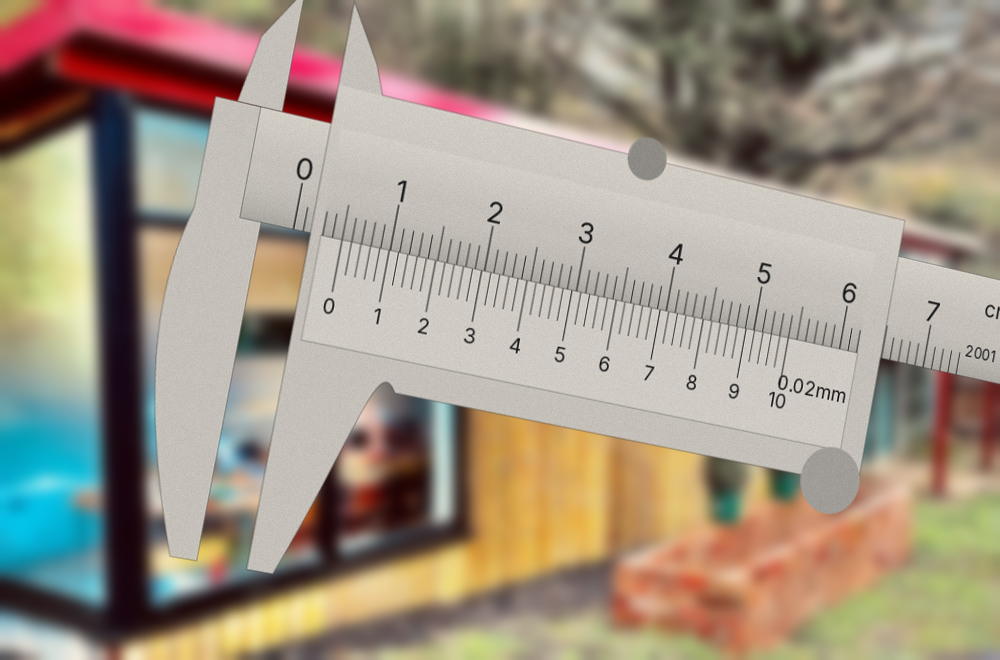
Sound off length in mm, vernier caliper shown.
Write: 5.0 mm
